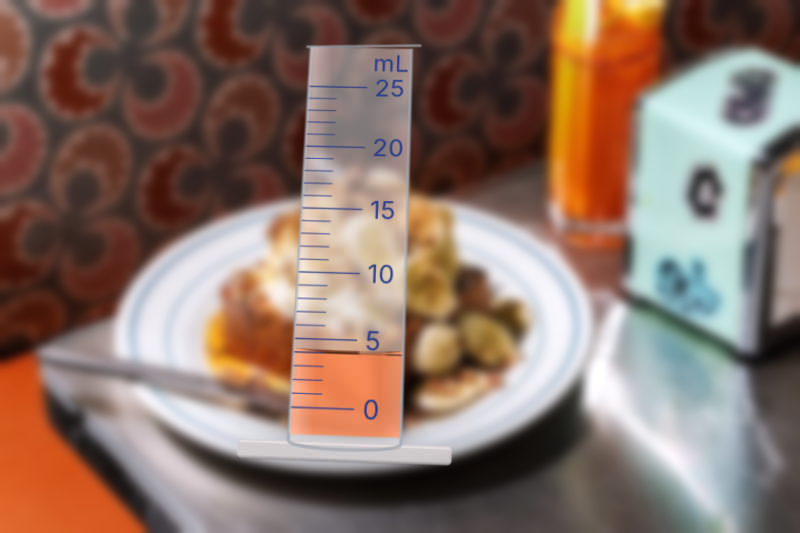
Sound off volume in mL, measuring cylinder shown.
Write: 4 mL
